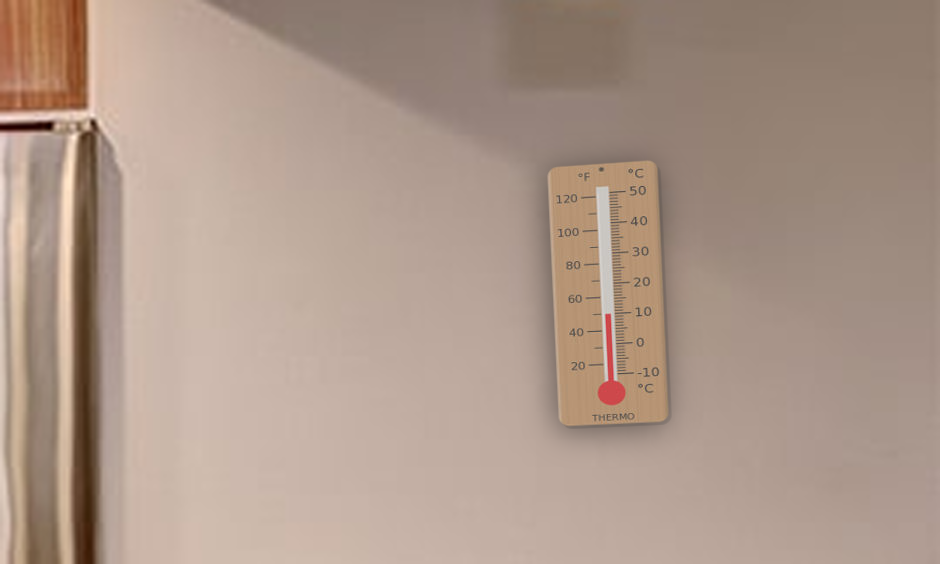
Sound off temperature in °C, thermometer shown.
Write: 10 °C
